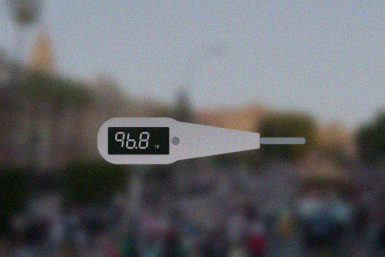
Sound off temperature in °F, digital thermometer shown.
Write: 96.8 °F
